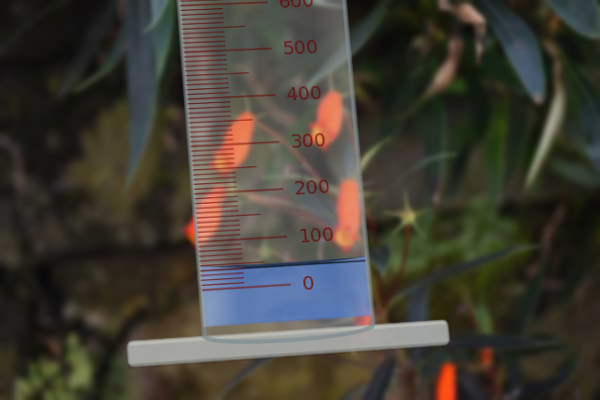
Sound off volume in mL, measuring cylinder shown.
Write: 40 mL
